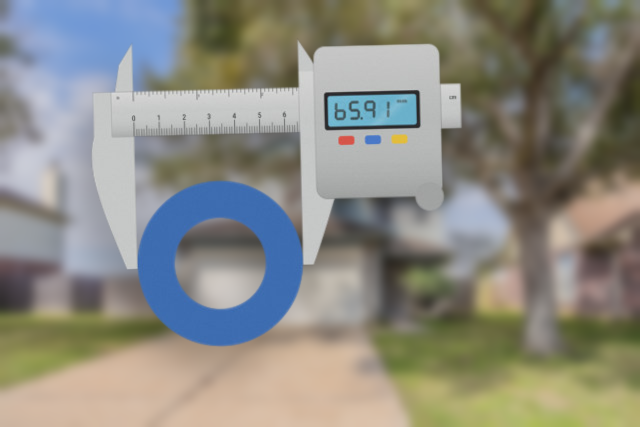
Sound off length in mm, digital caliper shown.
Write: 65.91 mm
